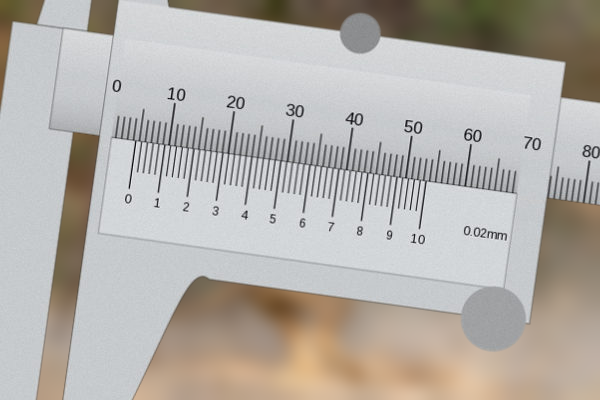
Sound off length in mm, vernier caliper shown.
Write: 4.4 mm
